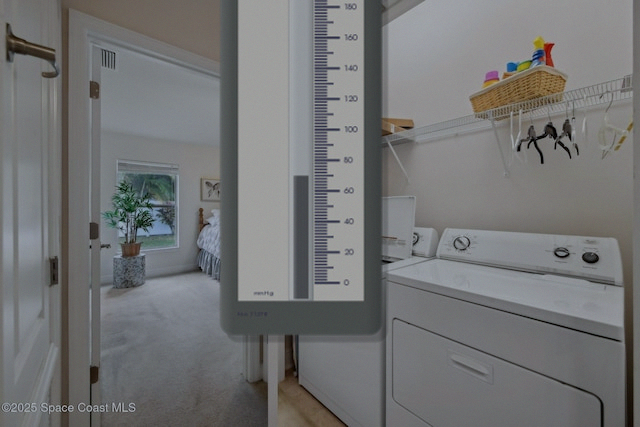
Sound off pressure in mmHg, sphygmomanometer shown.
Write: 70 mmHg
